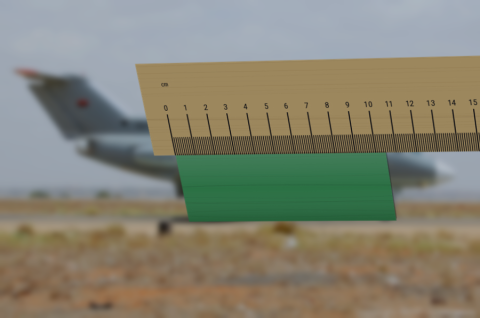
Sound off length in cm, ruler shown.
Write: 10.5 cm
